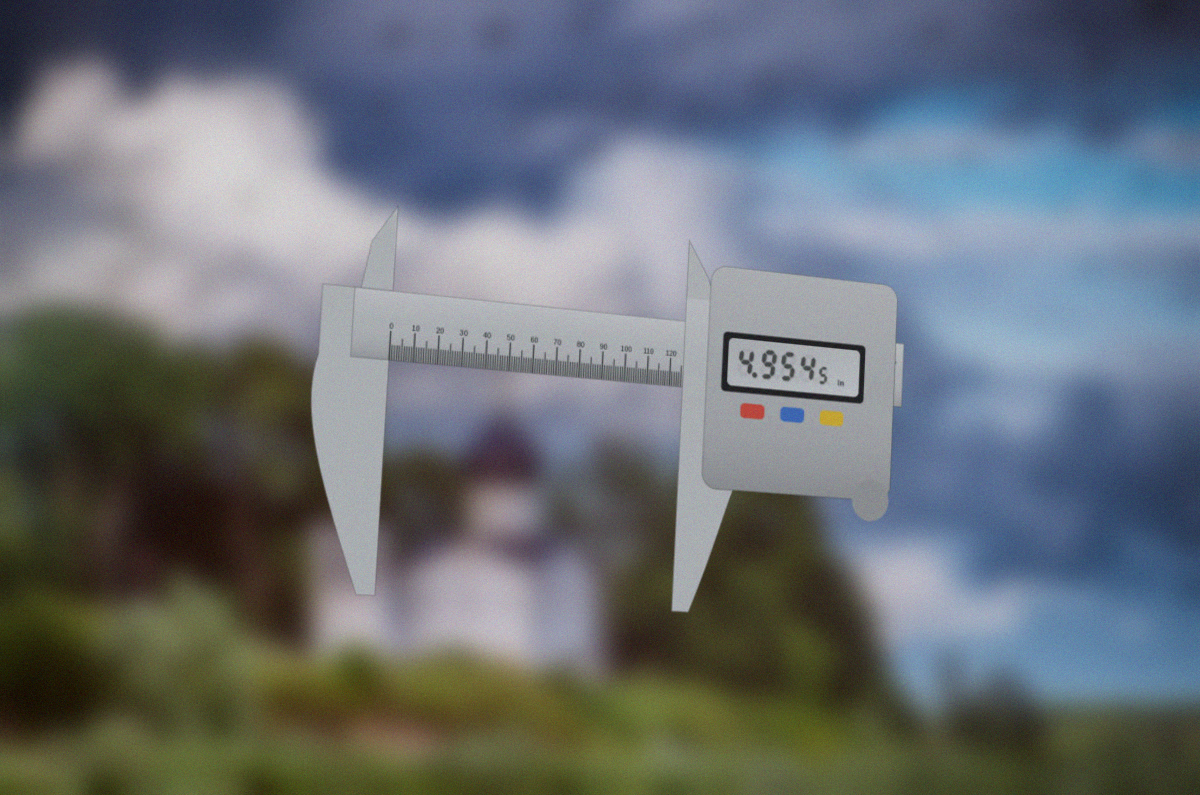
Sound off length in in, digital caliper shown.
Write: 4.9545 in
